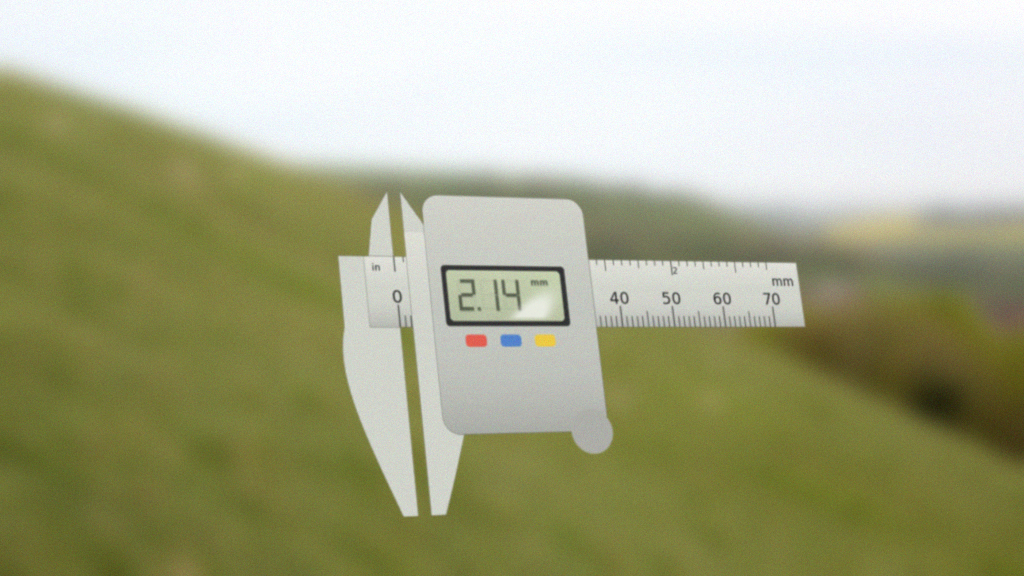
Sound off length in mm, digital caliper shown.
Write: 2.14 mm
